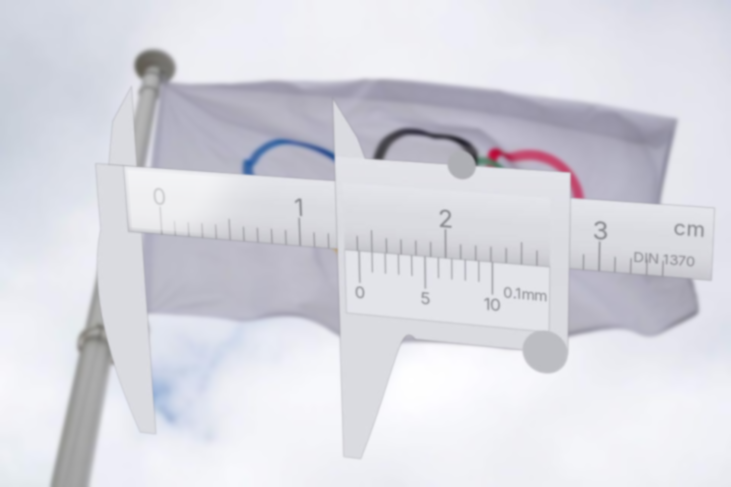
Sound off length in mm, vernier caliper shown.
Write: 14.1 mm
